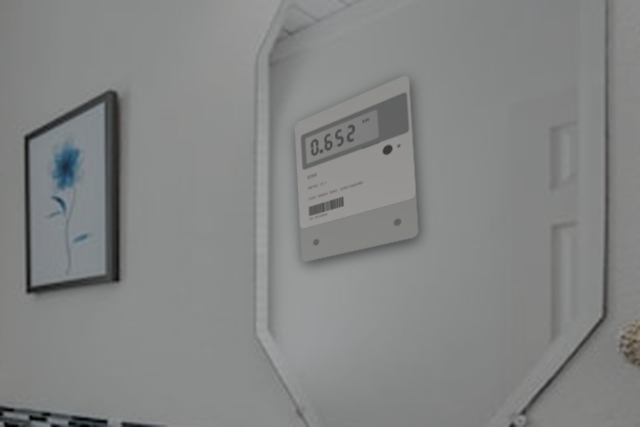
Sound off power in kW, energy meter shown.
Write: 0.652 kW
